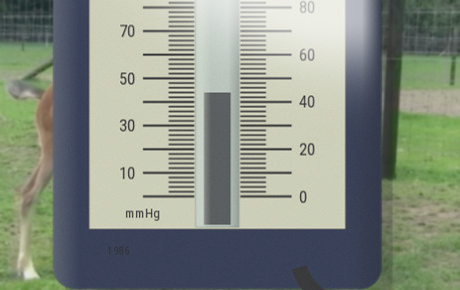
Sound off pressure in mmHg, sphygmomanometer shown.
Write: 44 mmHg
